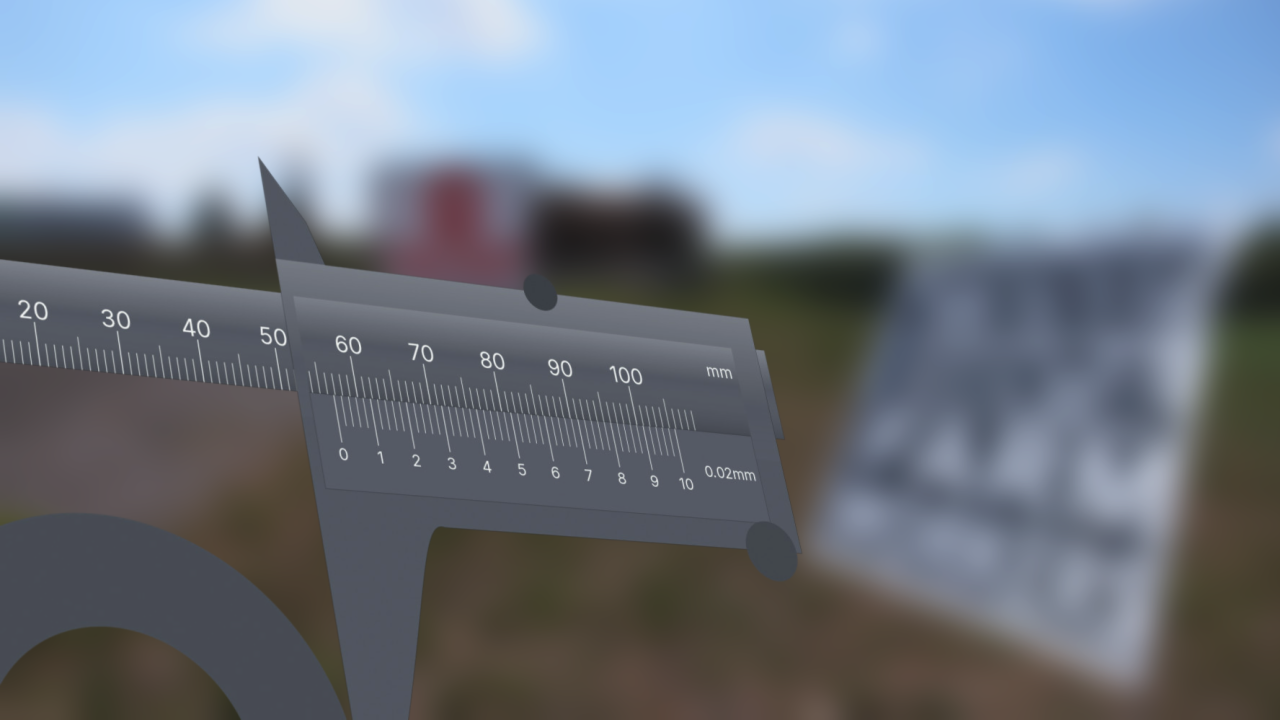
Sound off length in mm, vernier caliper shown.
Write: 56.8 mm
